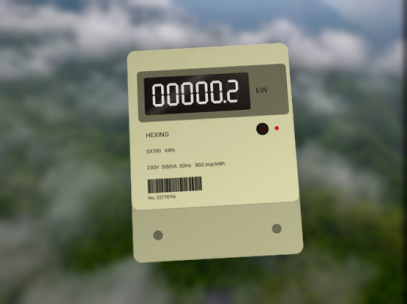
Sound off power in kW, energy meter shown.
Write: 0.2 kW
